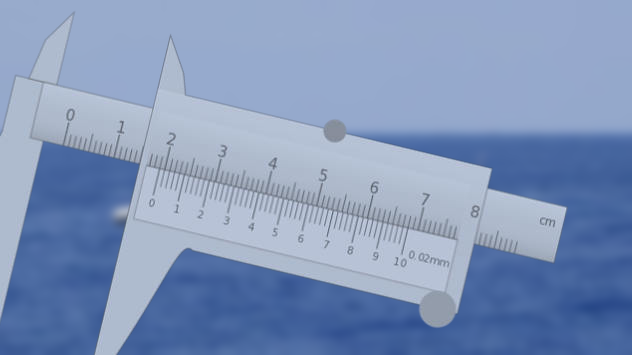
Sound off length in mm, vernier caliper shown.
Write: 19.0 mm
